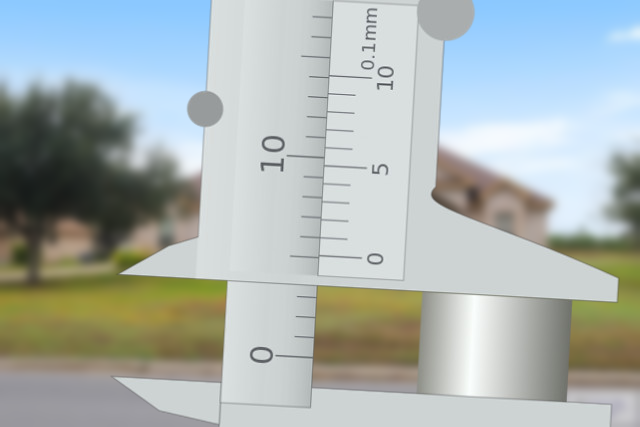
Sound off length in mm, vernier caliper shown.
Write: 5.1 mm
